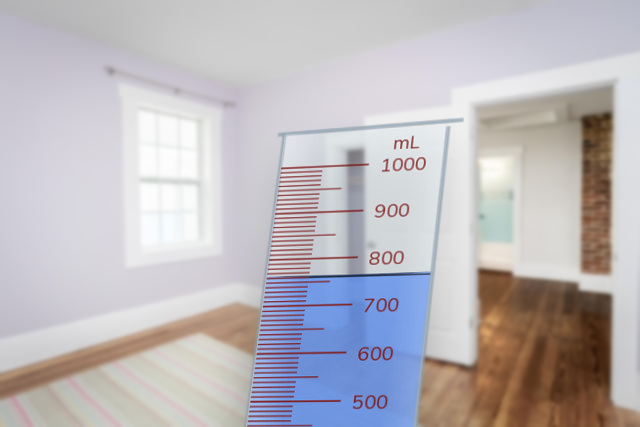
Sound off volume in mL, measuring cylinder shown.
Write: 760 mL
